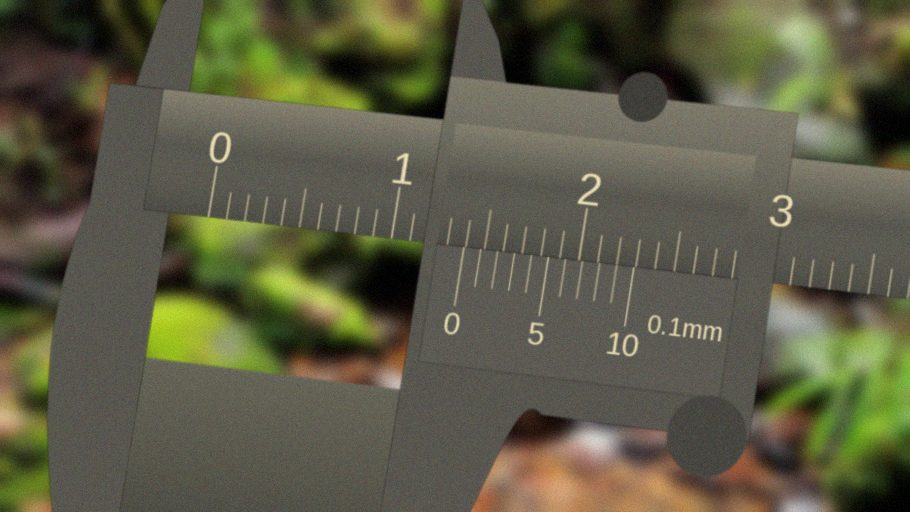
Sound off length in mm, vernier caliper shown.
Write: 13.9 mm
